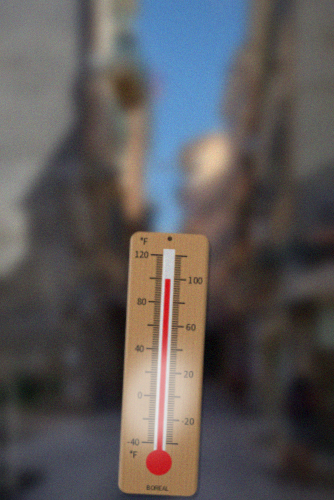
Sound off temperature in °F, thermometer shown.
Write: 100 °F
